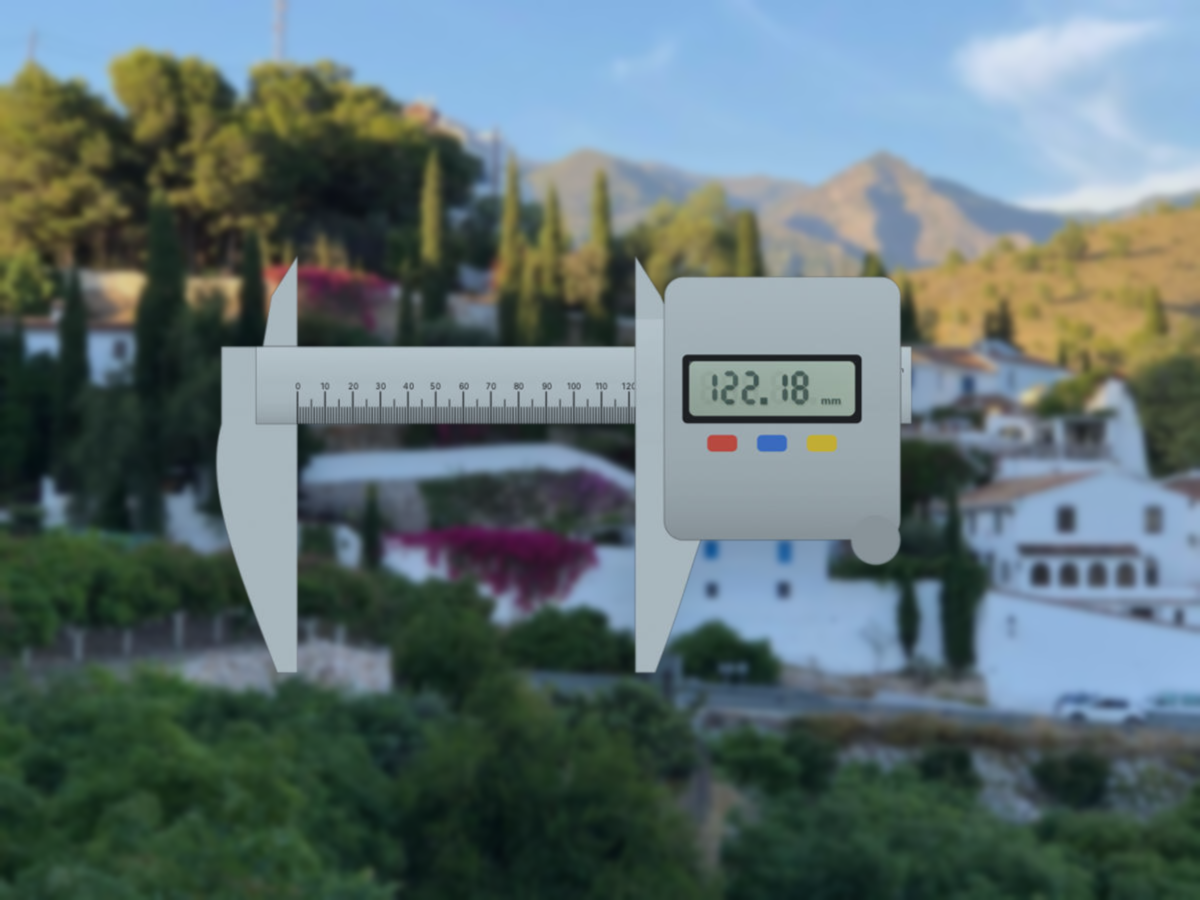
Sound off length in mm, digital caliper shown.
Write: 122.18 mm
